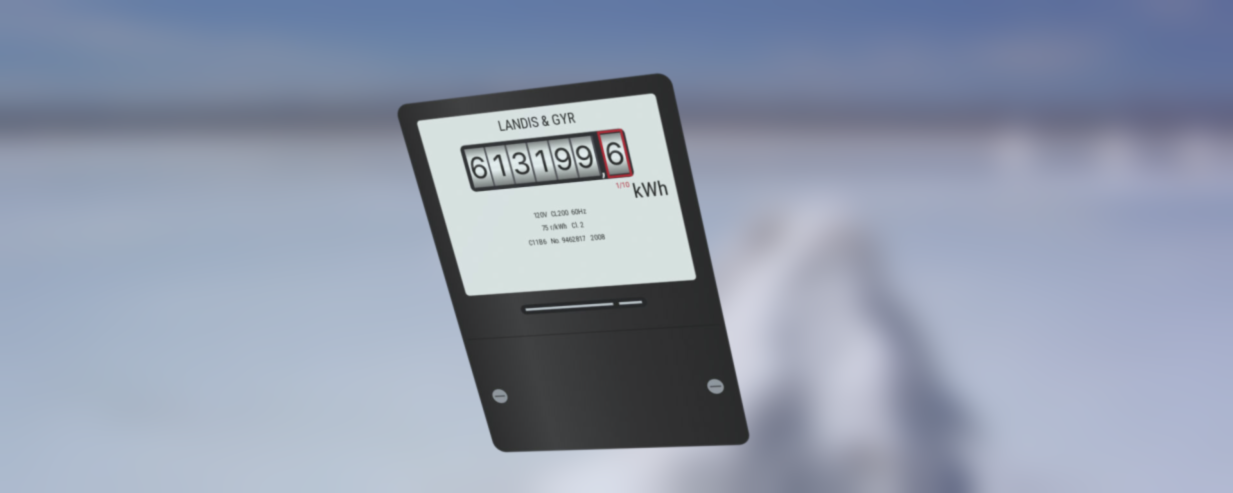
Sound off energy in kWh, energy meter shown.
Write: 613199.6 kWh
